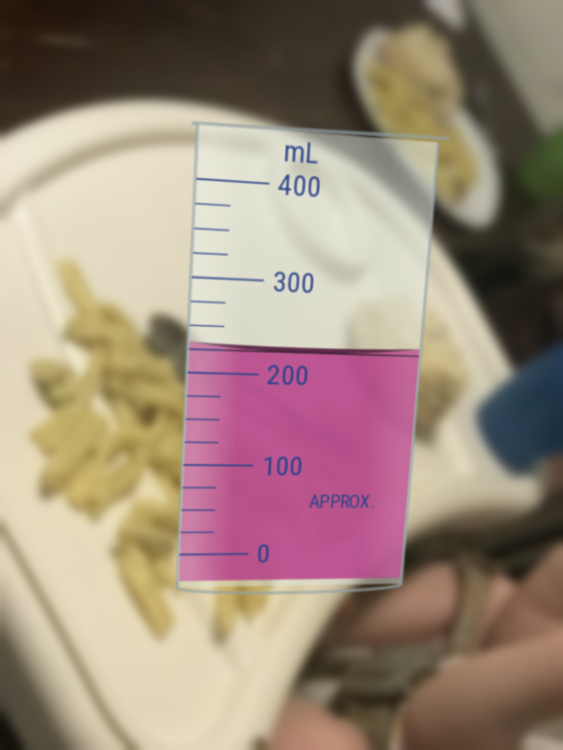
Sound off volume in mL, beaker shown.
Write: 225 mL
